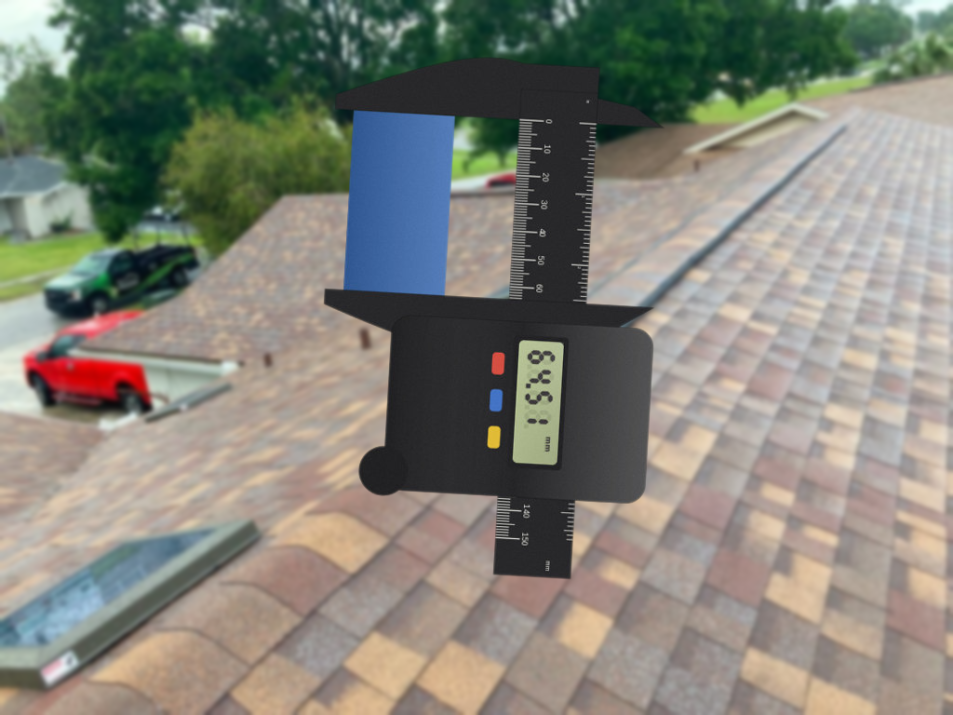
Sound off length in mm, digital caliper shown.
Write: 64.51 mm
